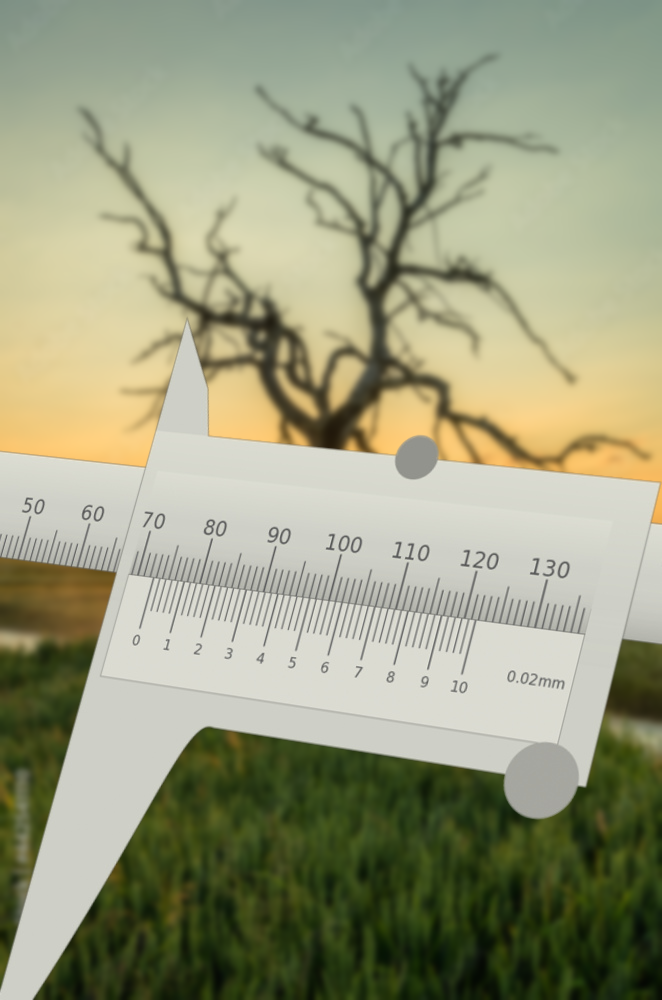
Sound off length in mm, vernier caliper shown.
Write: 72.6 mm
